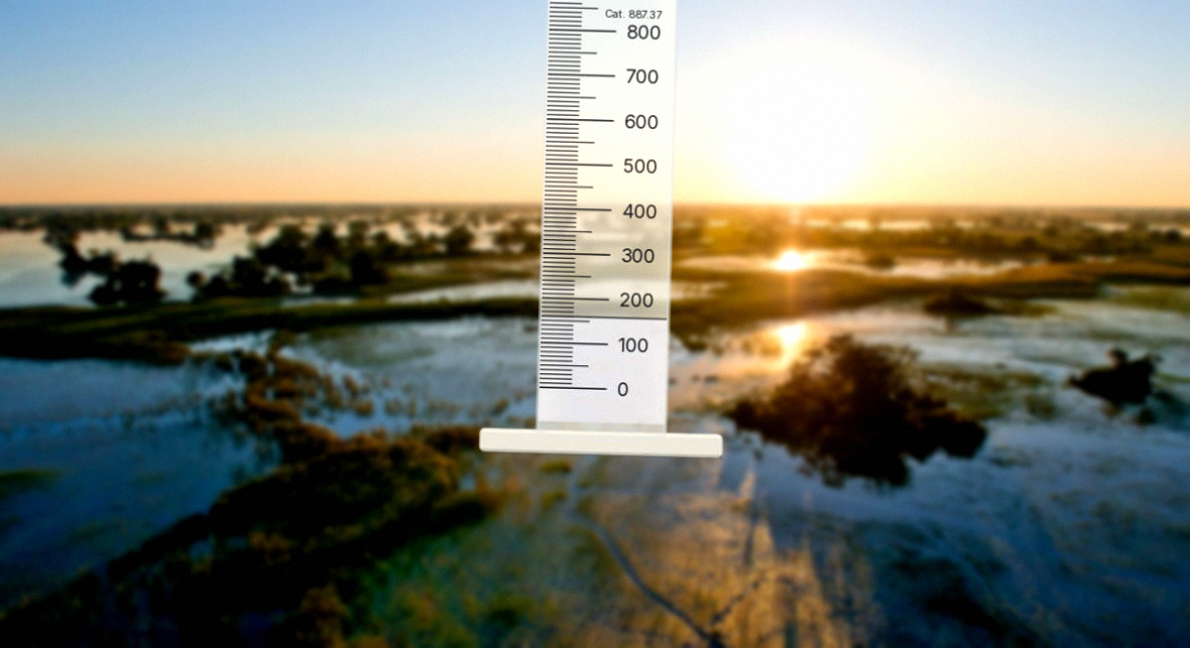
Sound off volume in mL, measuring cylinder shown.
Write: 160 mL
